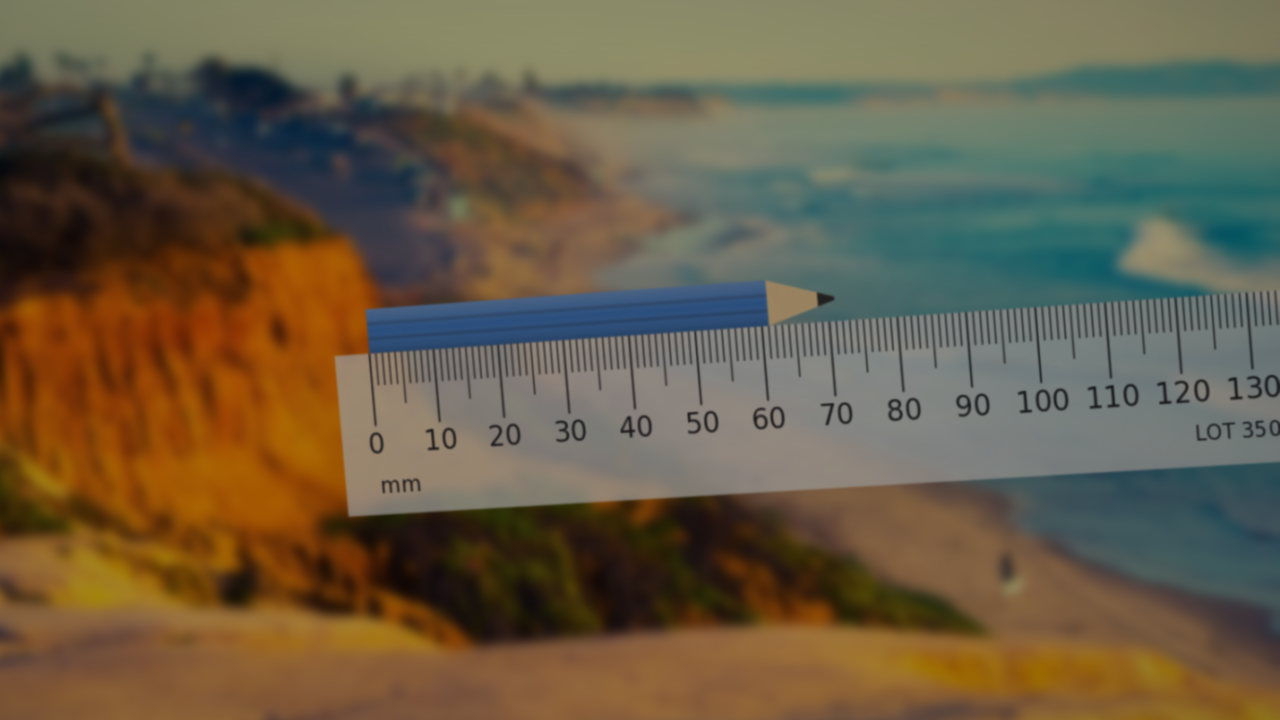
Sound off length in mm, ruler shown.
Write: 71 mm
